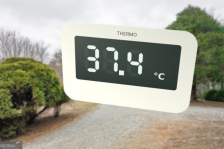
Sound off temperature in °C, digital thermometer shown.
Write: 37.4 °C
